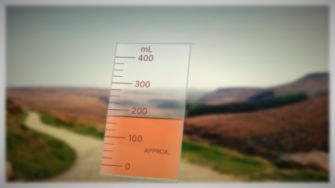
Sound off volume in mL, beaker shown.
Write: 175 mL
